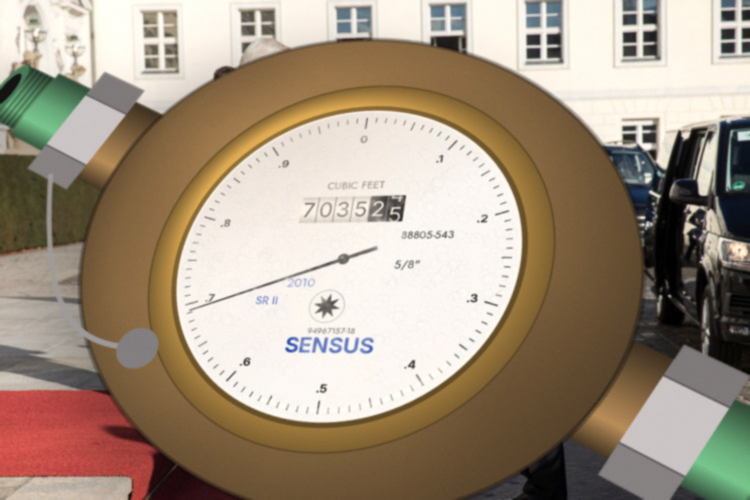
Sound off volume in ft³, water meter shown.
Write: 703524.69 ft³
